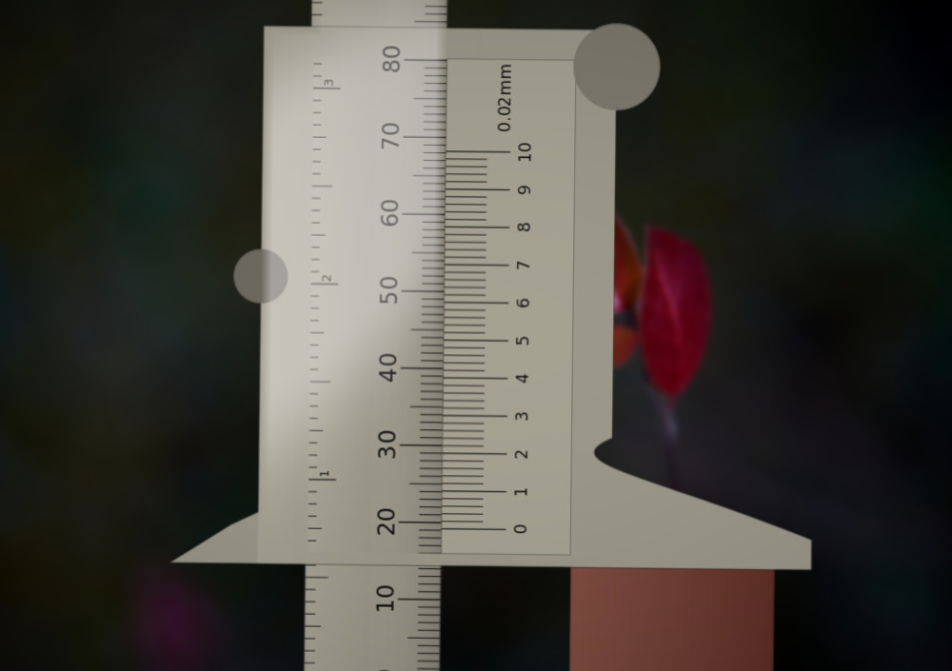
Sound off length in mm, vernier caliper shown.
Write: 19.2 mm
